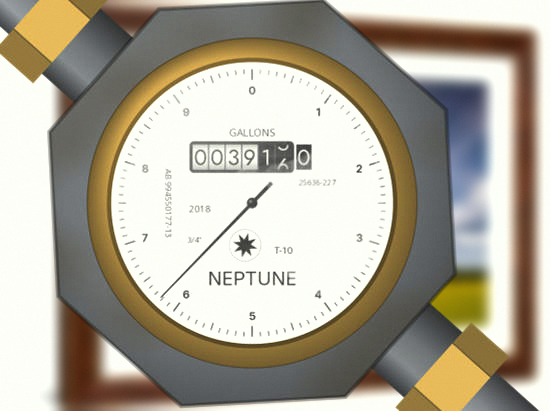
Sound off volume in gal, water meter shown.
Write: 39156.2 gal
